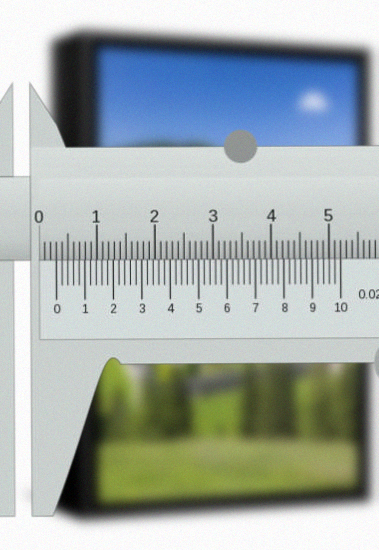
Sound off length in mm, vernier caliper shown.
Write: 3.0 mm
